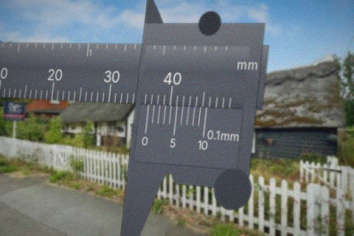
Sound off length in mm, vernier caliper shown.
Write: 36.6 mm
